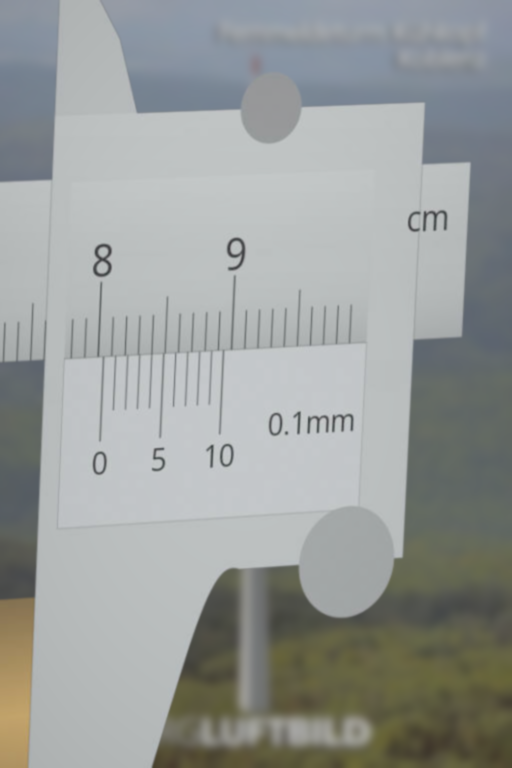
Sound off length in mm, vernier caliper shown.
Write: 80.4 mm
